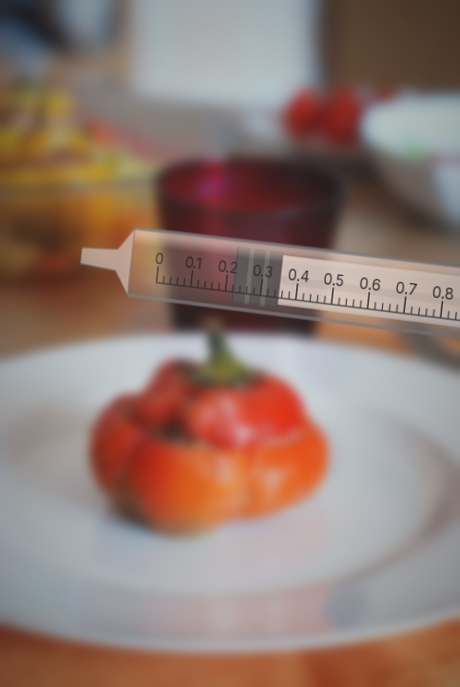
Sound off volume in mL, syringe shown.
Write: 0.22 mL
